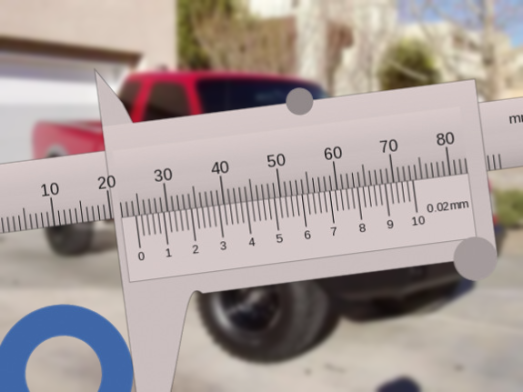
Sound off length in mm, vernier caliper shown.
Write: 24.4 mm
